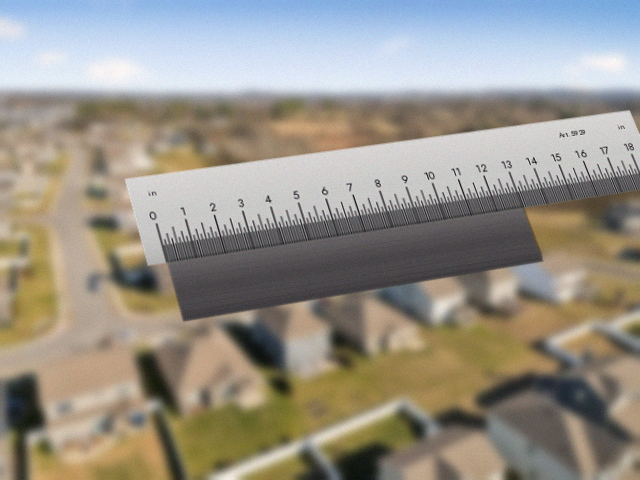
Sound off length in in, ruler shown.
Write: 13 in
